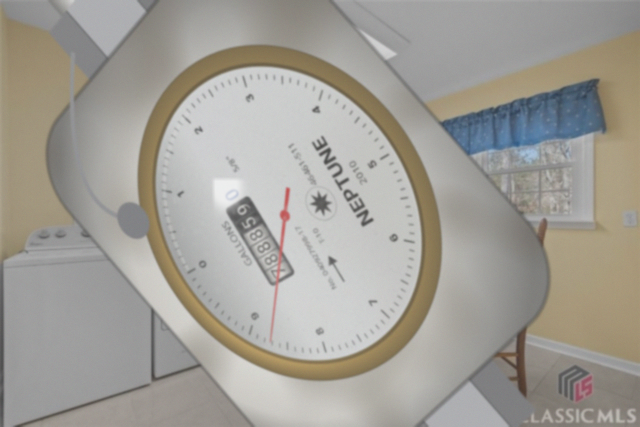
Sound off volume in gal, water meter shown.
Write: 7888588.7 gal
